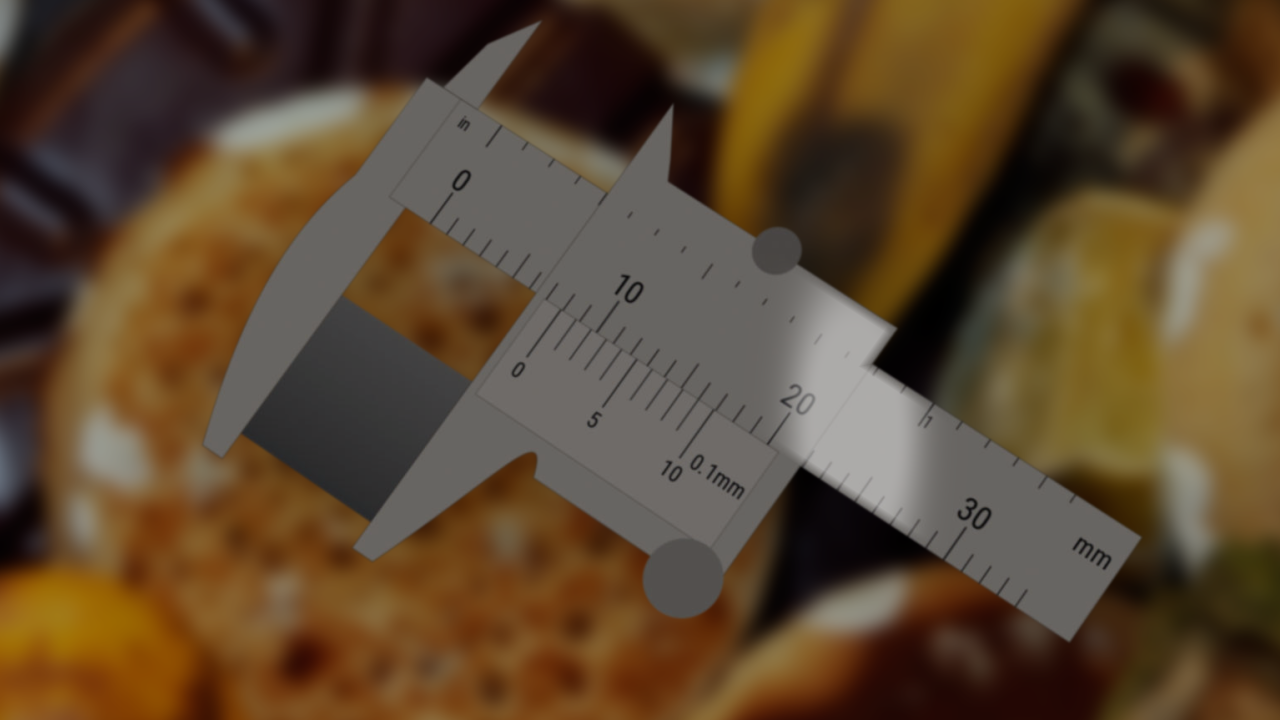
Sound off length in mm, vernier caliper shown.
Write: 7.9 mm
